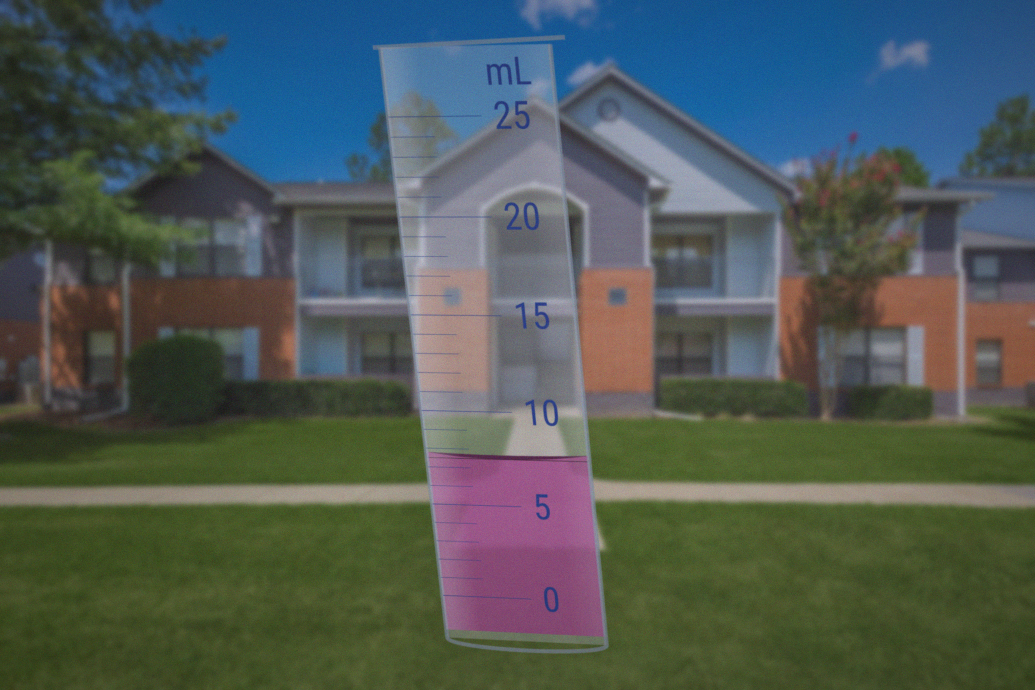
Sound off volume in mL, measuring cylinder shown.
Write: 7.5 mL
